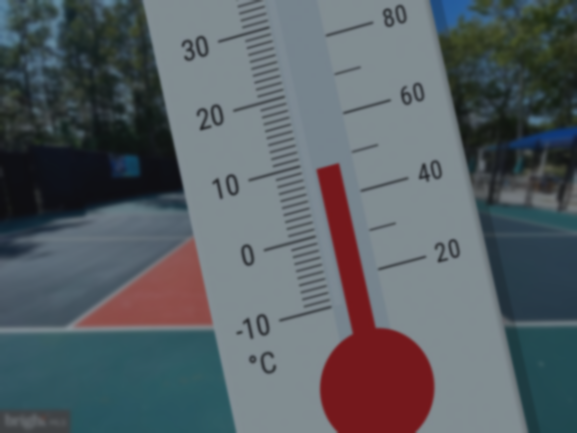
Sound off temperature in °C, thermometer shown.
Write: 9 °C
